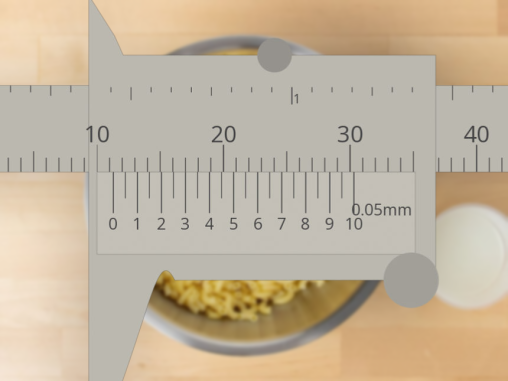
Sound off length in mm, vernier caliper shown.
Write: 11.3 mm
